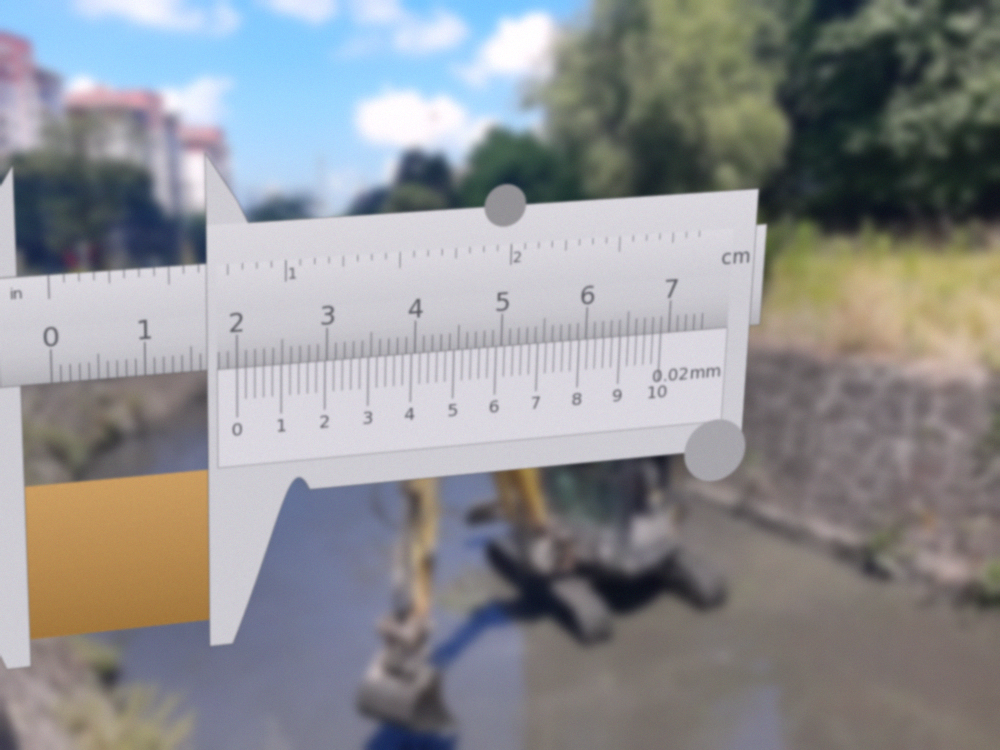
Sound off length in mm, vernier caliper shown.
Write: 20.0 mm
